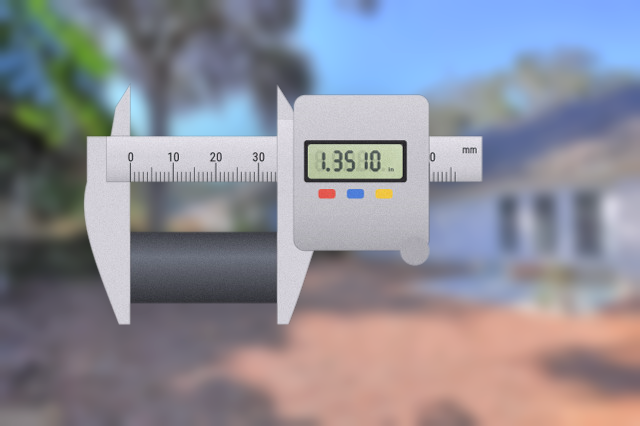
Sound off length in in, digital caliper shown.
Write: 1.3510 in
